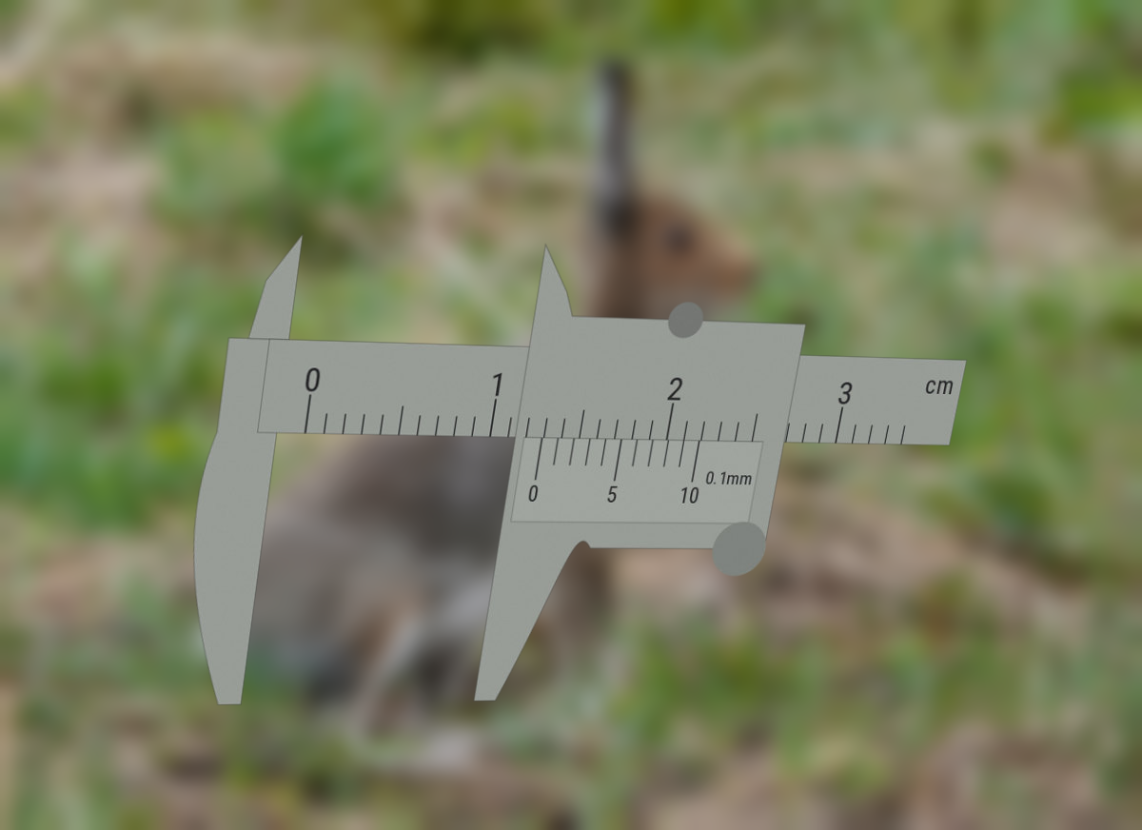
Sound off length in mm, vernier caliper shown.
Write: 12.9 mm
